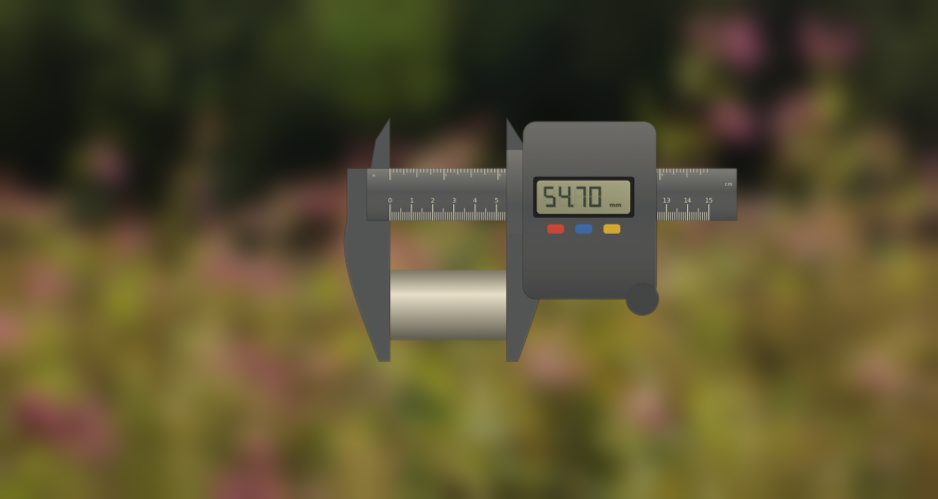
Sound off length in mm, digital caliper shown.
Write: 54.70 mm
